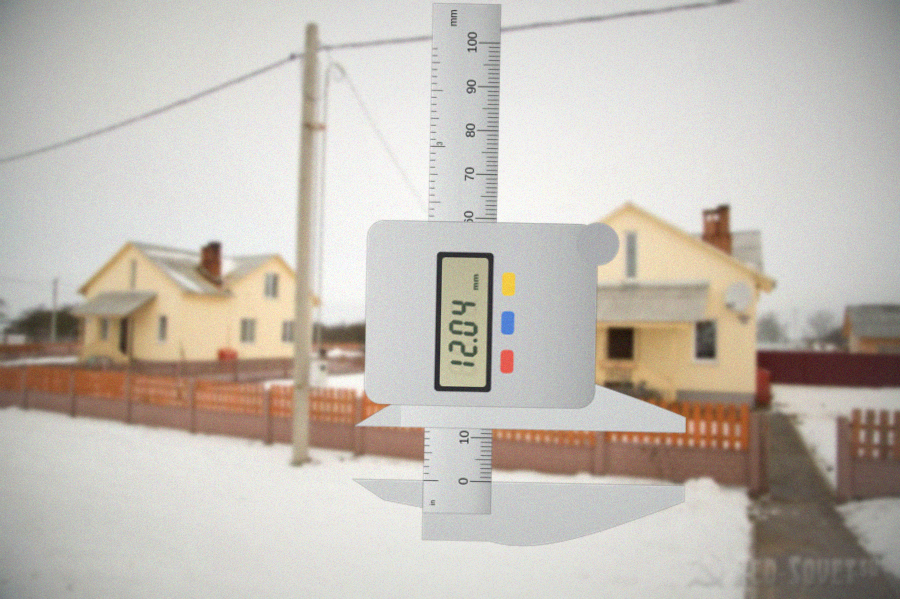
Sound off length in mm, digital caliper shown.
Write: 12.04 mm
